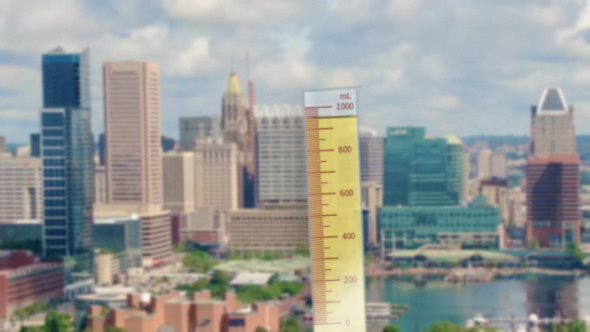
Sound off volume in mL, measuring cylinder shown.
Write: 950 mL
